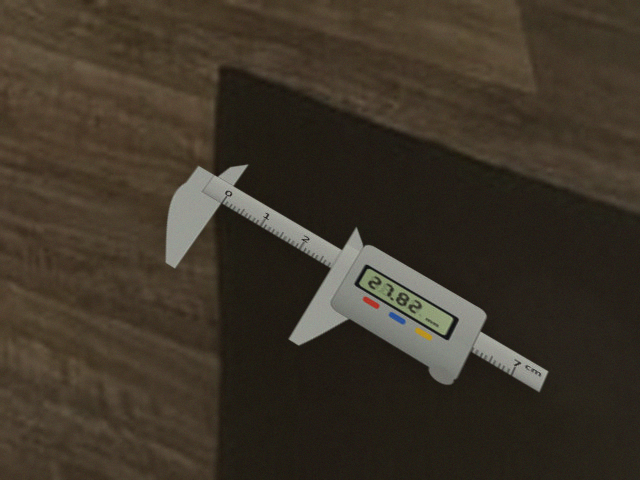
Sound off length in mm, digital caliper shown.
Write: 27.82 mm
